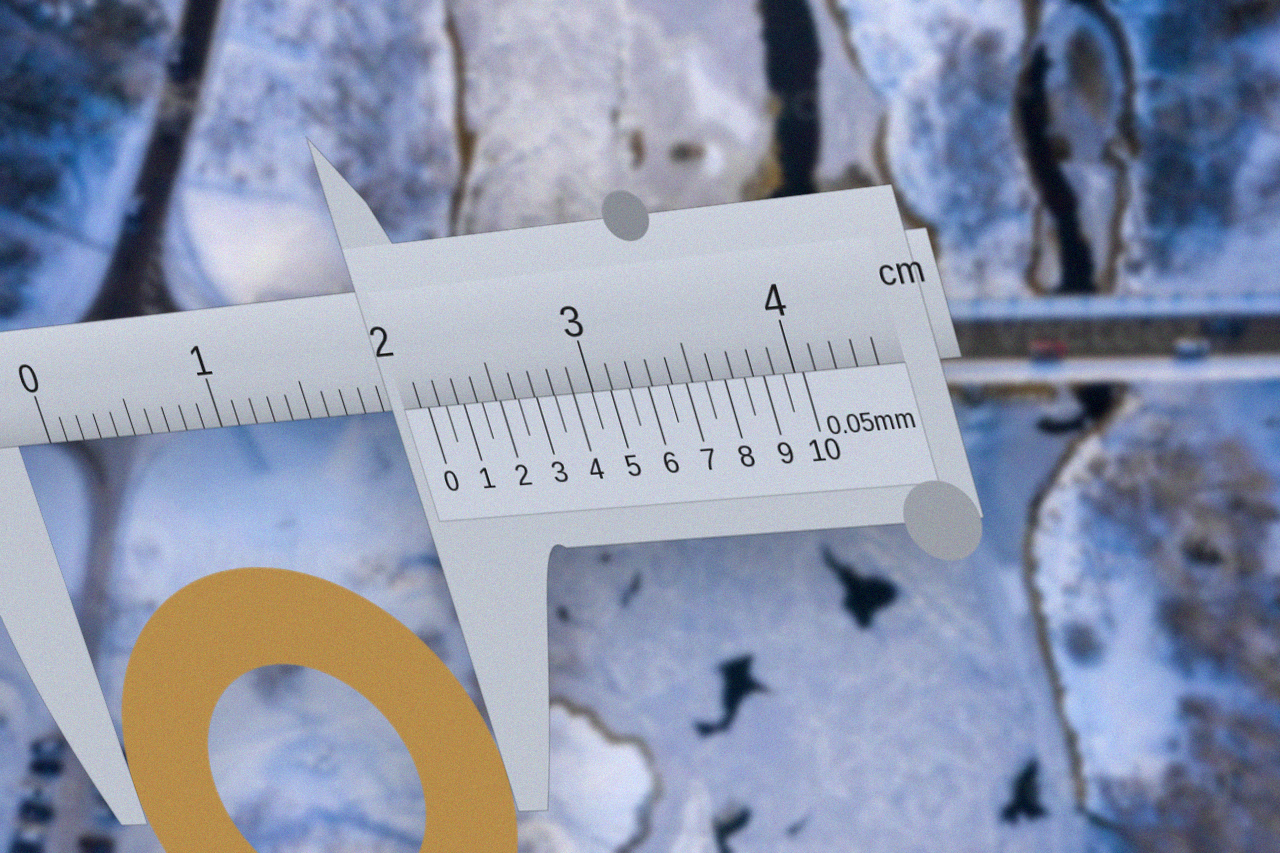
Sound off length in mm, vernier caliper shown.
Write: 21.4 mm
